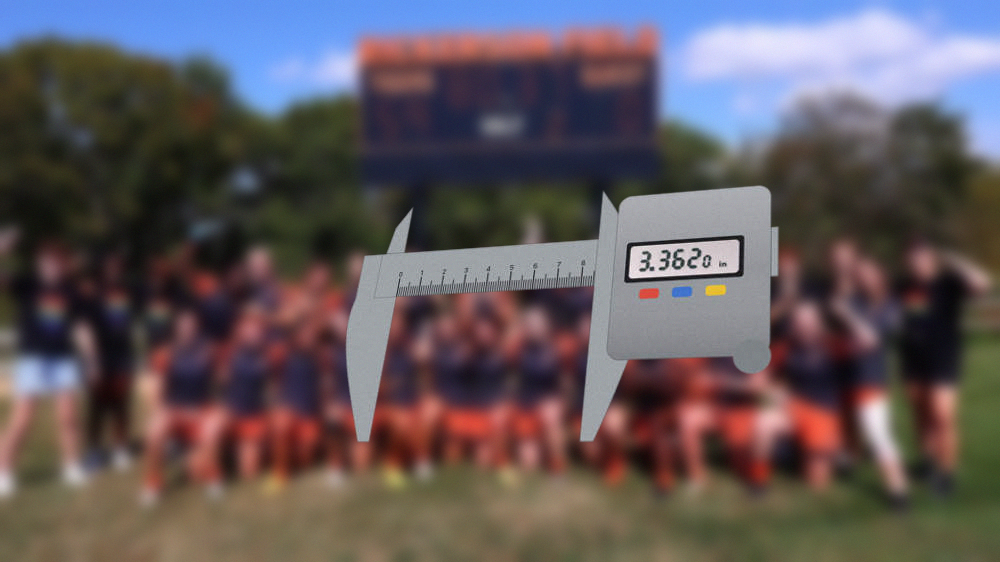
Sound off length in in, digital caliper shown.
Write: 3.3620 in
